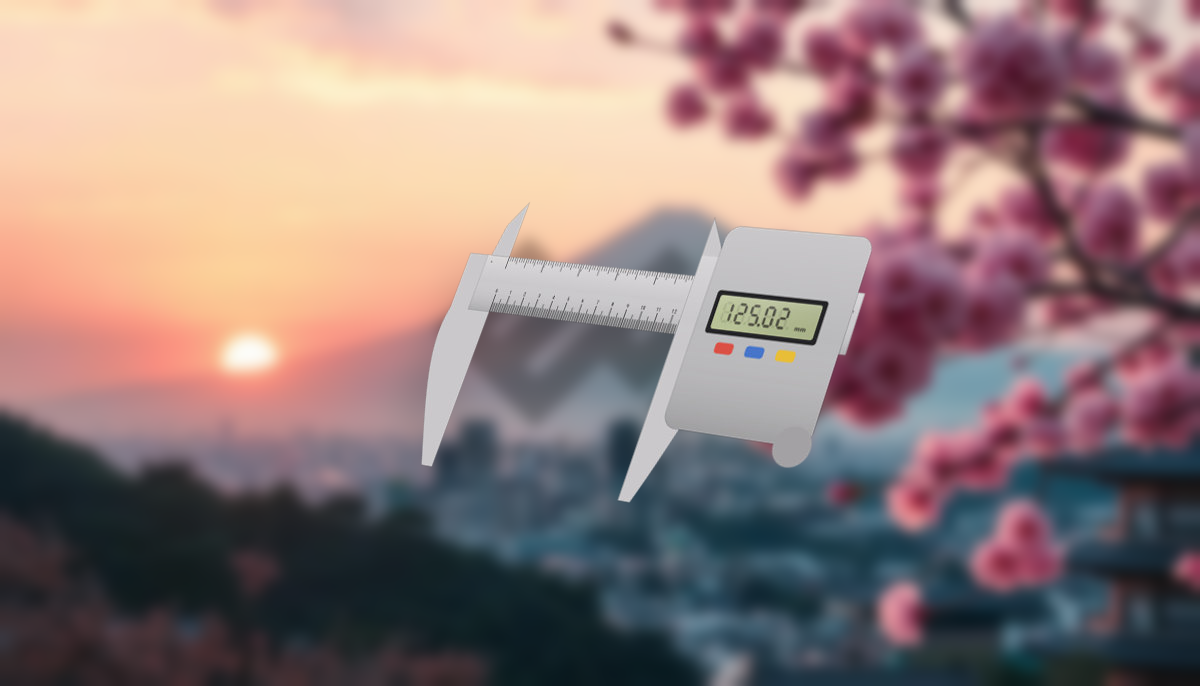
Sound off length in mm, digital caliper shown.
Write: 125.02 mm
